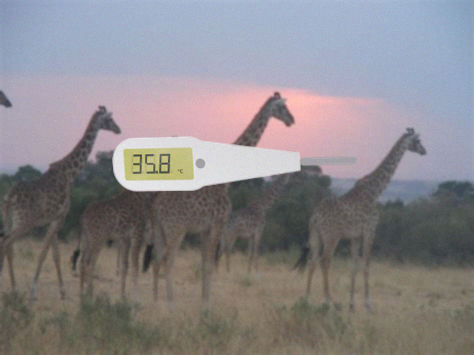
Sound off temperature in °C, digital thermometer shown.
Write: 35.8 °C
